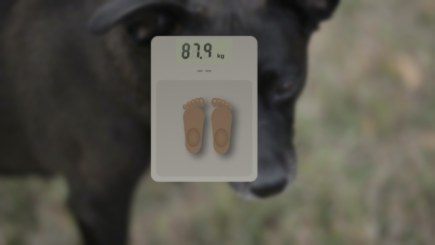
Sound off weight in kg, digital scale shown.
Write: 87.9 kg
